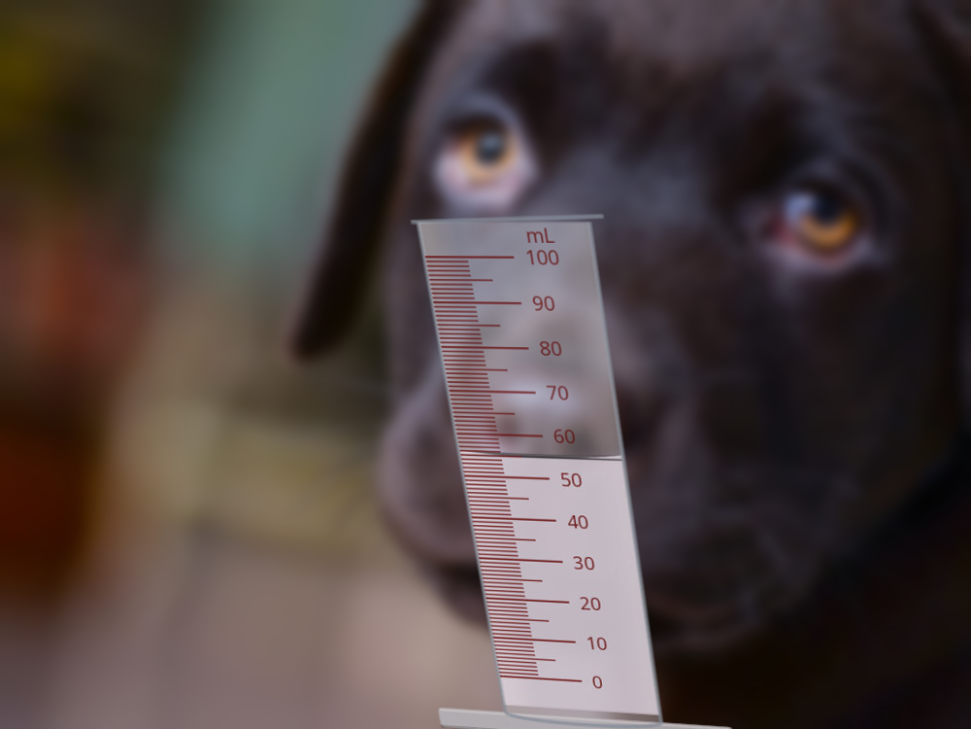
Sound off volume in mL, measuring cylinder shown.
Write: 55 mL
